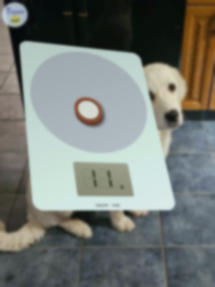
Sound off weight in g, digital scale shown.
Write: 11 g
